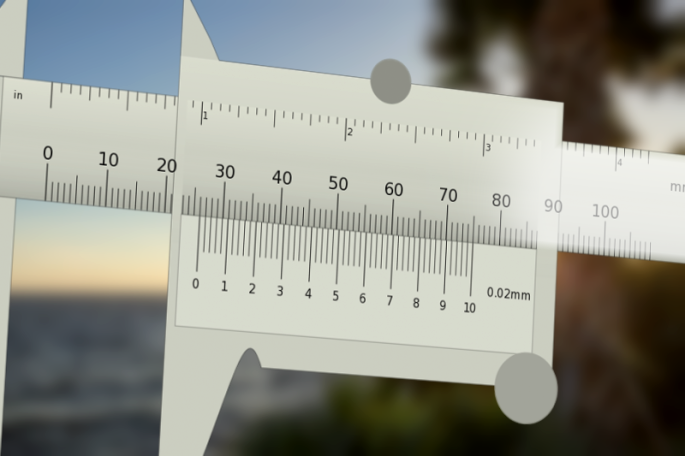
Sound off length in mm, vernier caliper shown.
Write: 26.0 mm
